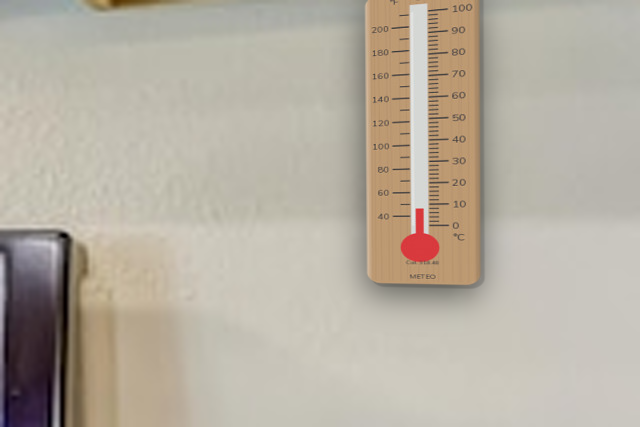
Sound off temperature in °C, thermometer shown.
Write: 8 °C
